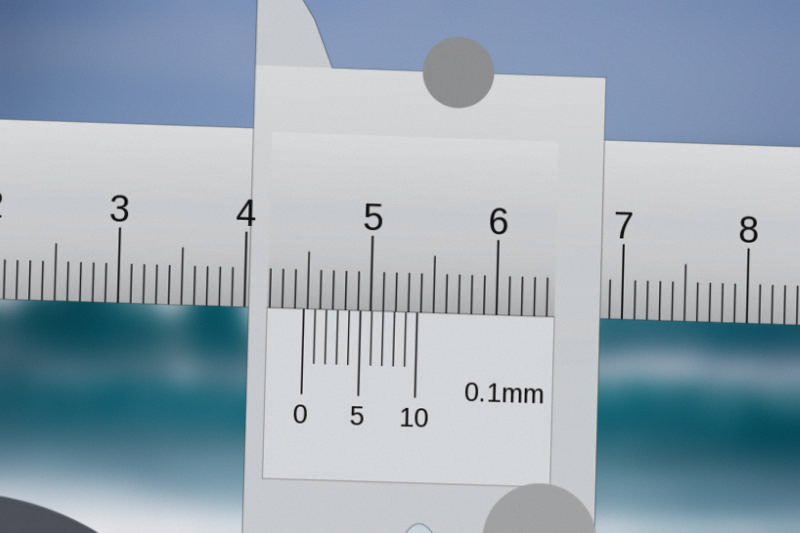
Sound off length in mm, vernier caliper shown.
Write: 44.7 mm
